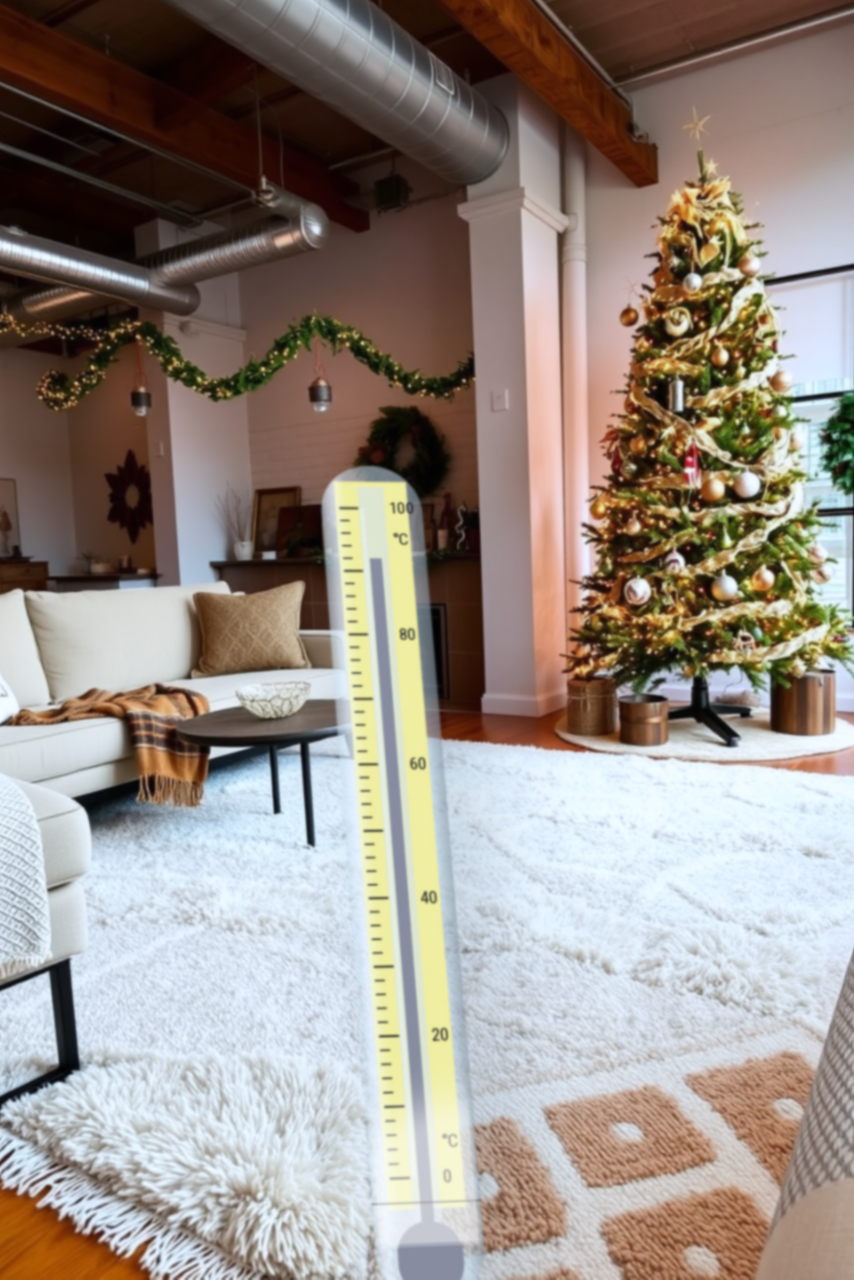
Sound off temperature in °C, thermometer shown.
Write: 92 °C
